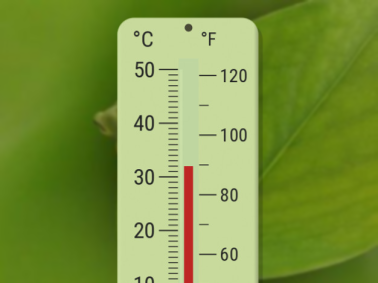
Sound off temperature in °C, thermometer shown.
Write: 32 °C
